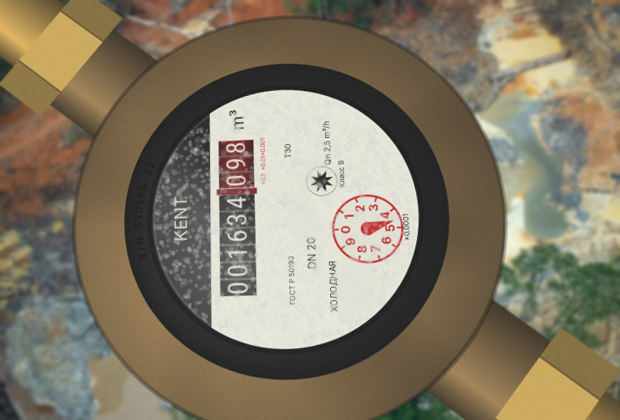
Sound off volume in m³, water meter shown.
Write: 1634.0984 m³
